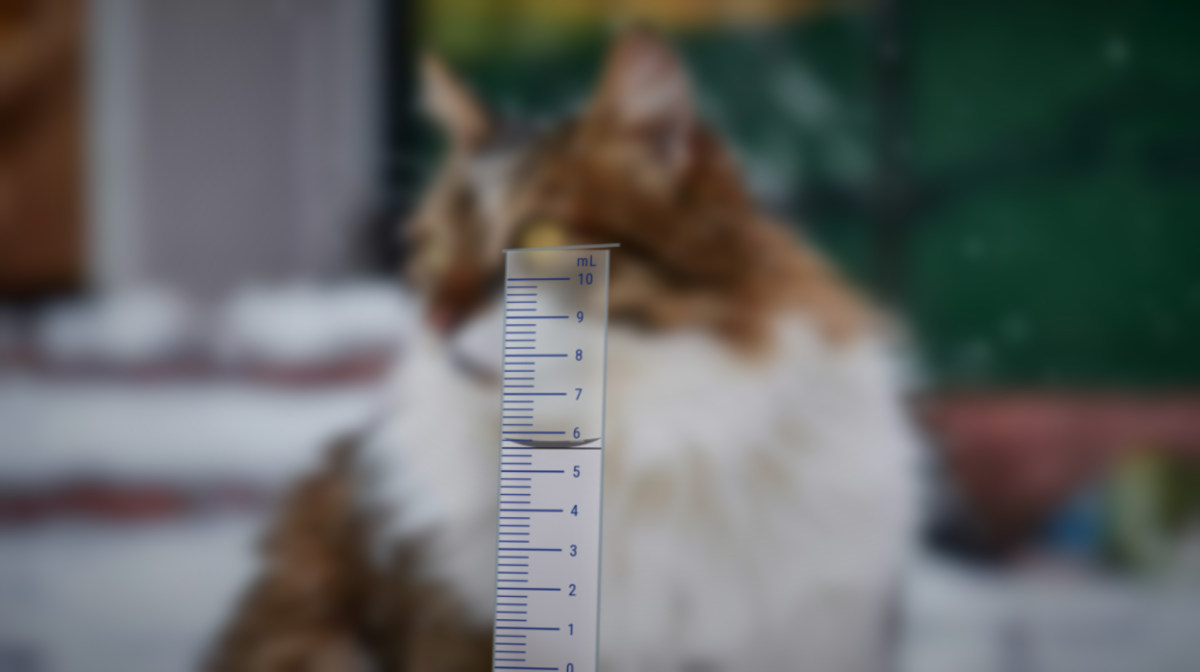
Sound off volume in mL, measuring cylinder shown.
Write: 5.6 mL
